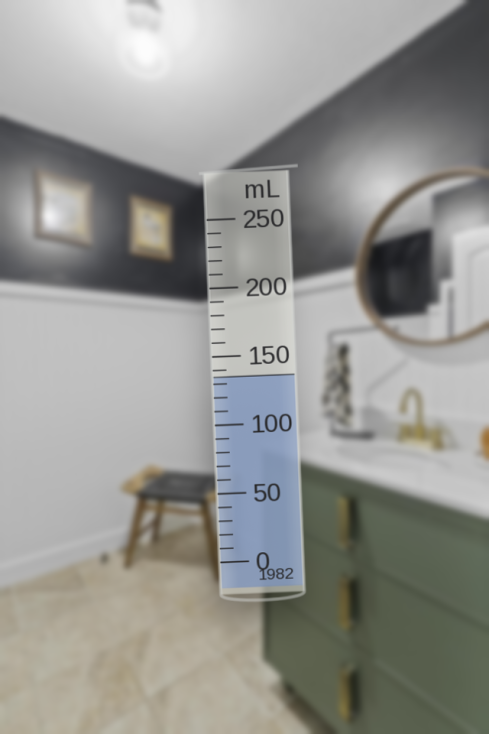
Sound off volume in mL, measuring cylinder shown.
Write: 135 mL
